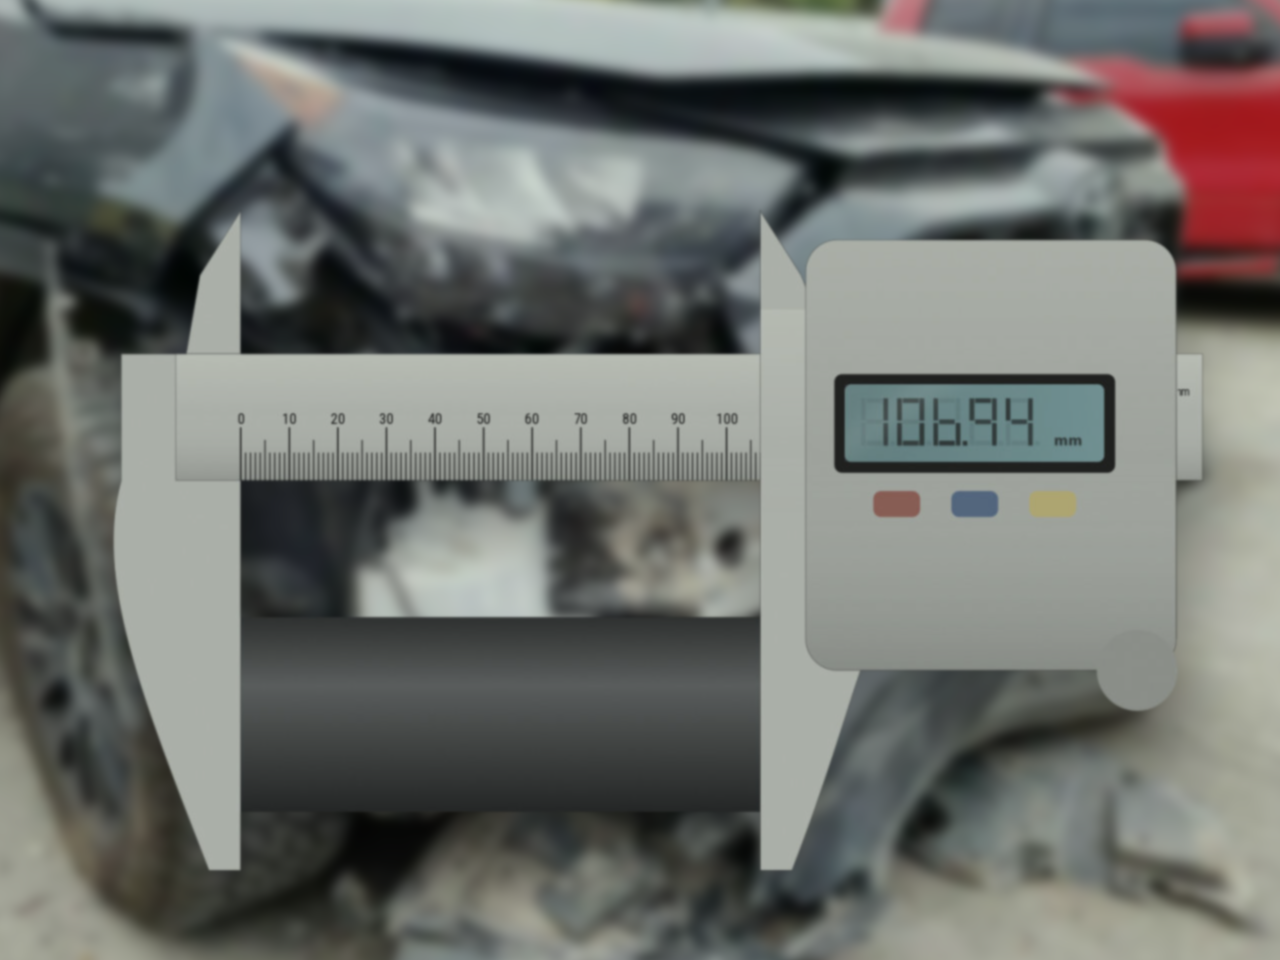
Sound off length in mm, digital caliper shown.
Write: 106.94 mm
